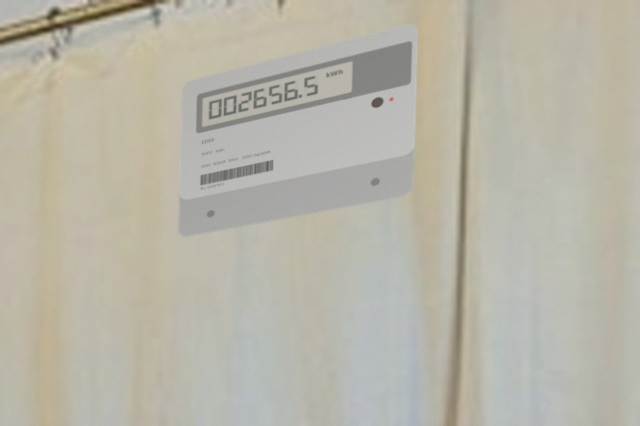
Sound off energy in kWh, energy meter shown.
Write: 2656.5 kWh
